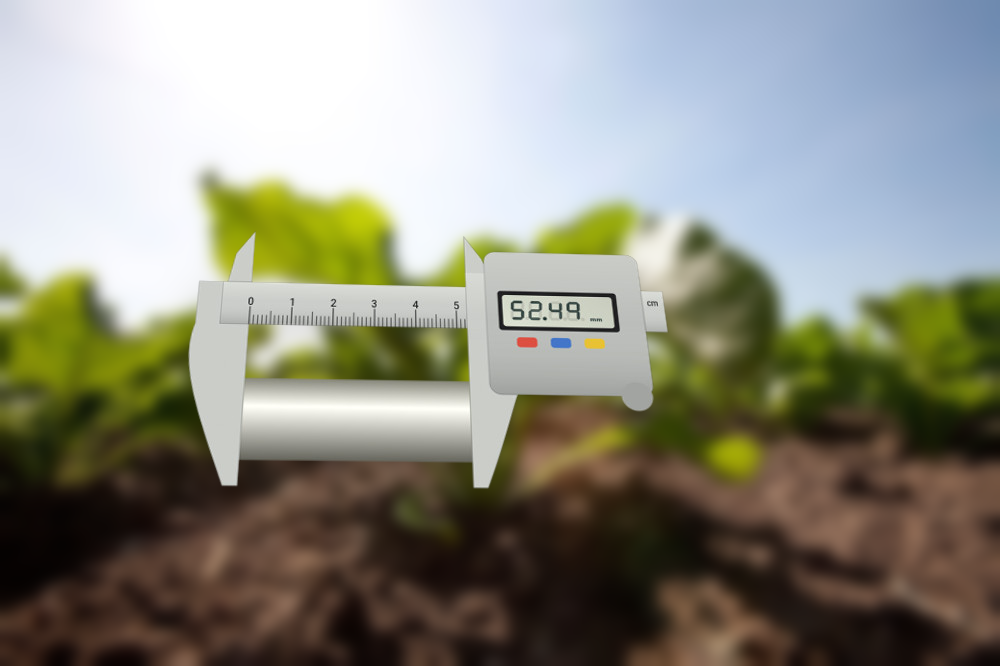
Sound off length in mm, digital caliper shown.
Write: 52.49 mm
